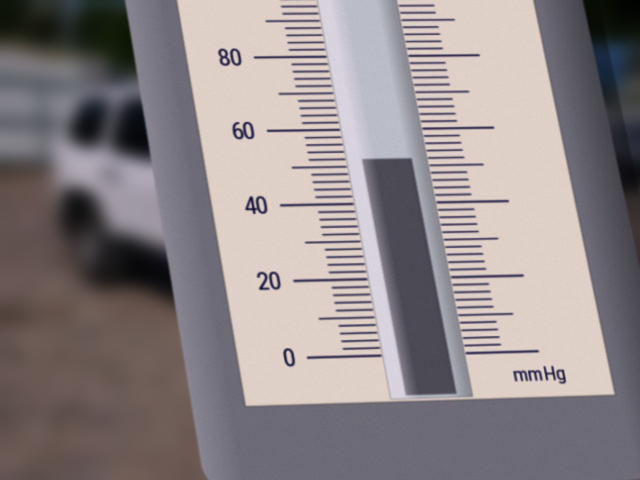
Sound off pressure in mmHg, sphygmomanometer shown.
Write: 52 mmHg
